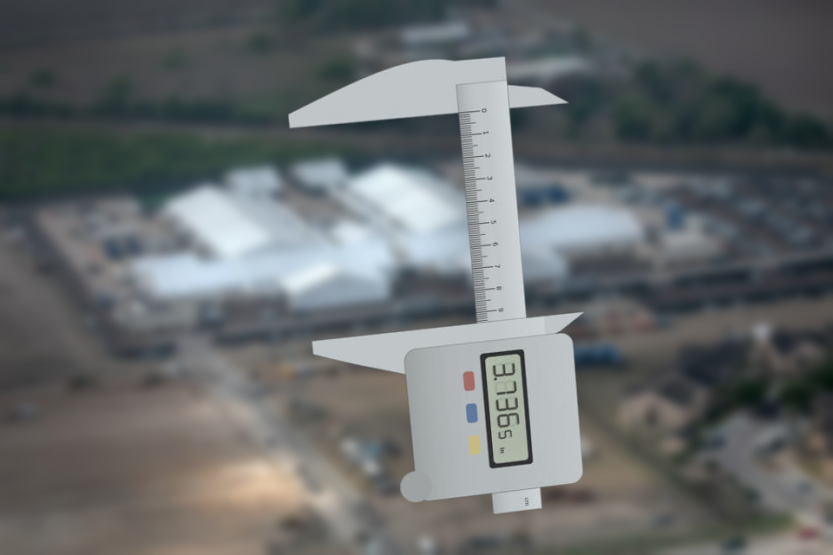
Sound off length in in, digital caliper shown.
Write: 3.7365 in
